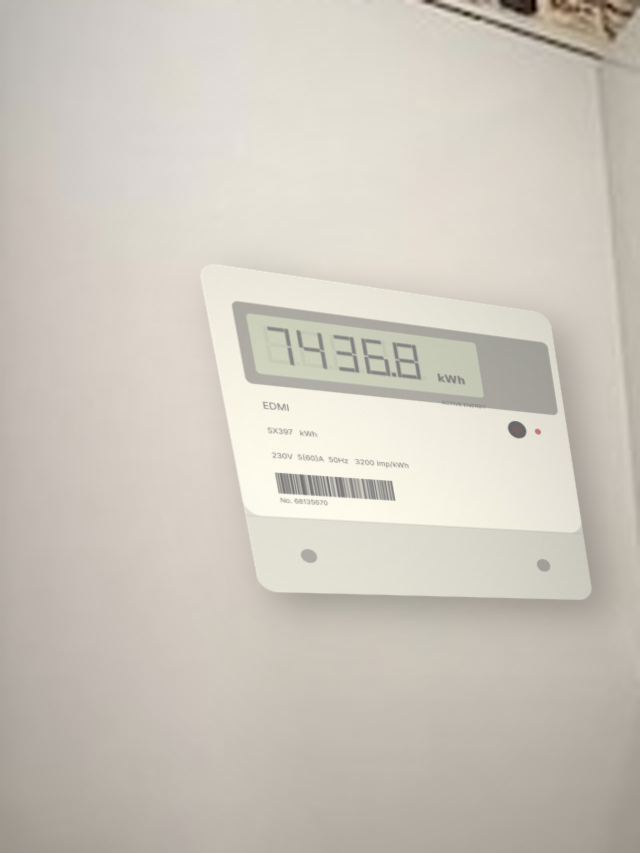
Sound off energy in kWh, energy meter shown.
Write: 7436.8 kWh
